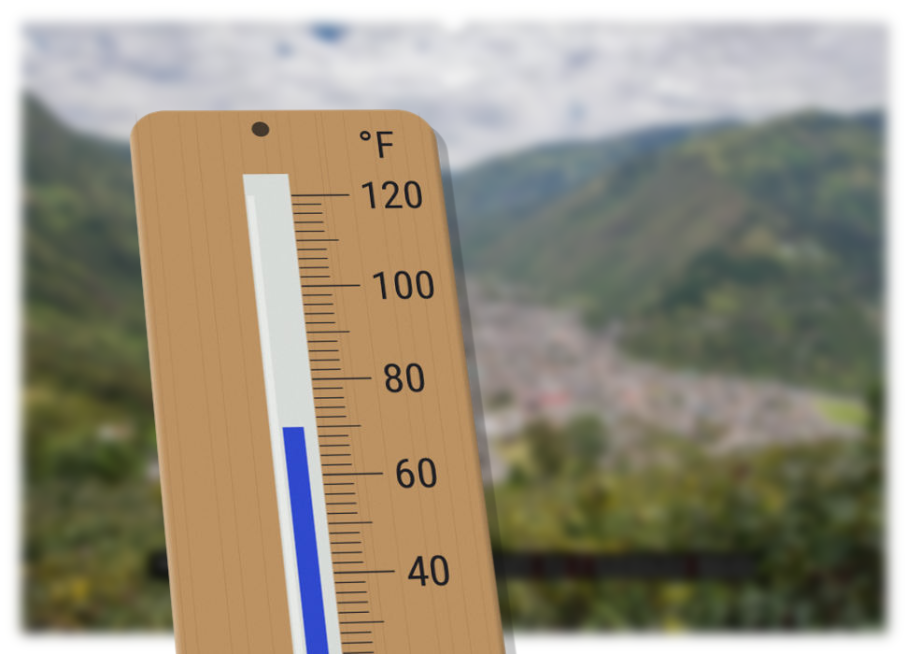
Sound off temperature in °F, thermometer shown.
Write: 70 °F
